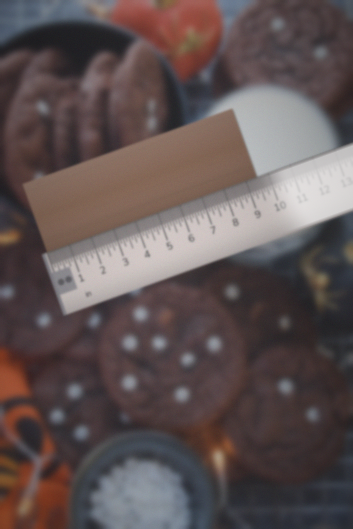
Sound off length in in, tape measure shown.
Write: 9.5 in
